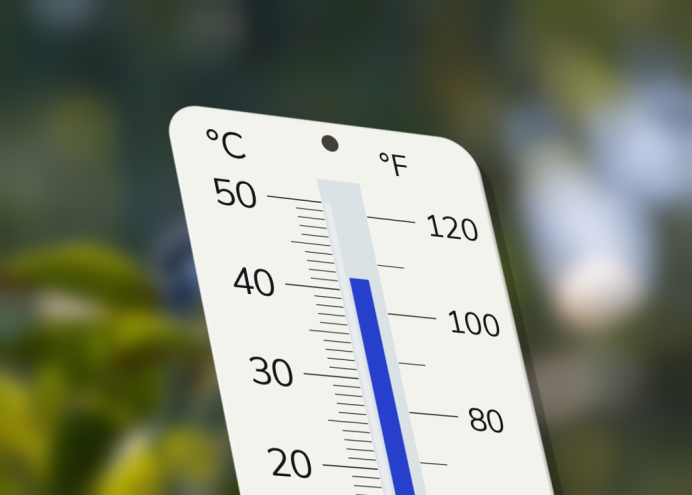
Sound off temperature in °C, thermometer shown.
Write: 41.5 °C
